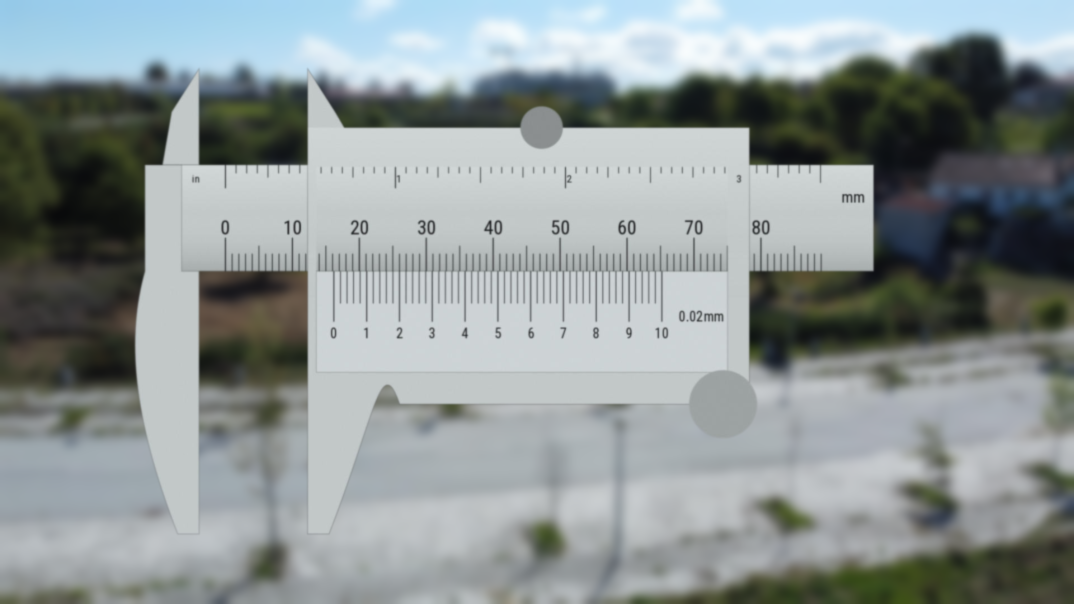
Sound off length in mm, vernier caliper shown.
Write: 16.2 mm
